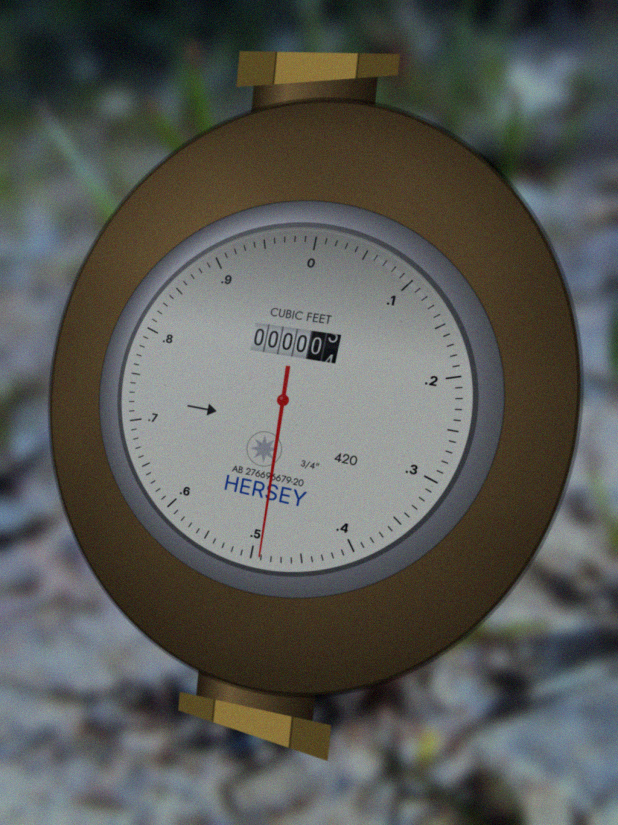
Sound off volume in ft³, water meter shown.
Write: 3.49 ft³
